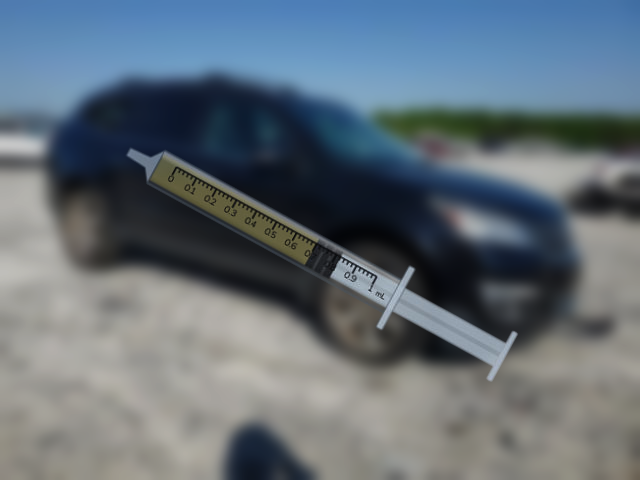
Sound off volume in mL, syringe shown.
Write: 0.7 mL
